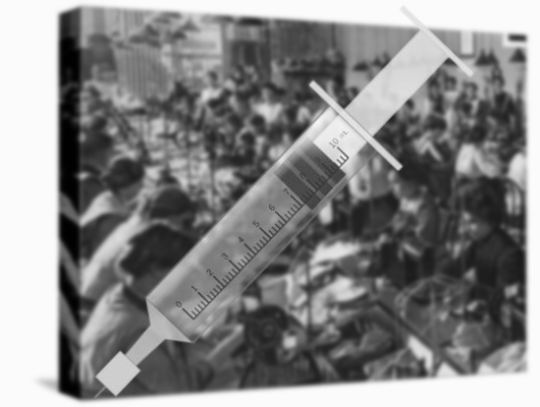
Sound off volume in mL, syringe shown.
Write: 7.2 mL
